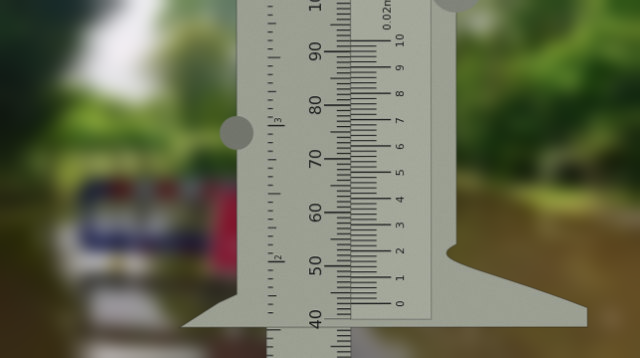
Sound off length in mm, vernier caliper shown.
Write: 43.0 mm
